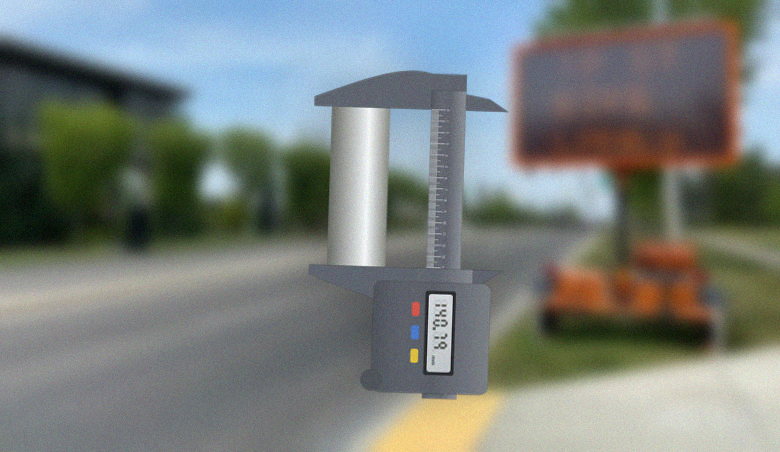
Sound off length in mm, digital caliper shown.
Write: 140.79 mm
